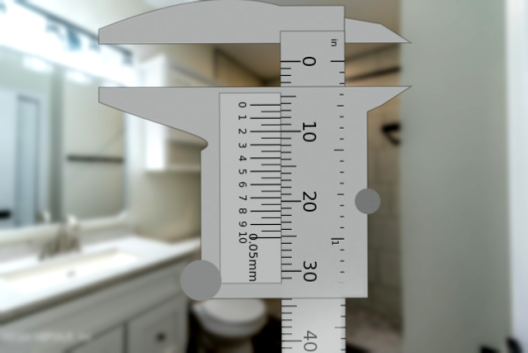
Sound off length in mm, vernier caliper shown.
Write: 6.2 mm
